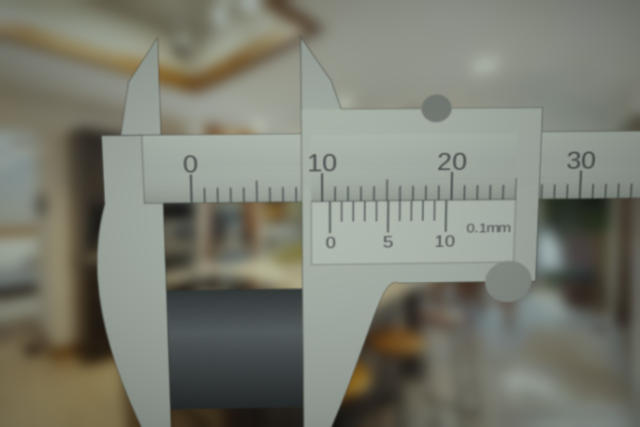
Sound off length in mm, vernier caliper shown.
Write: 10.6 mm
